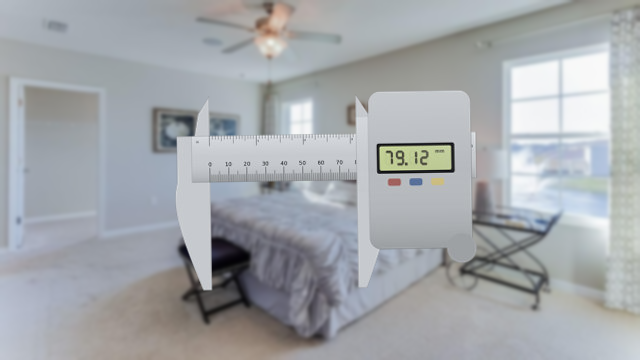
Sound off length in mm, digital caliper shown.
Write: 79.12 mm
